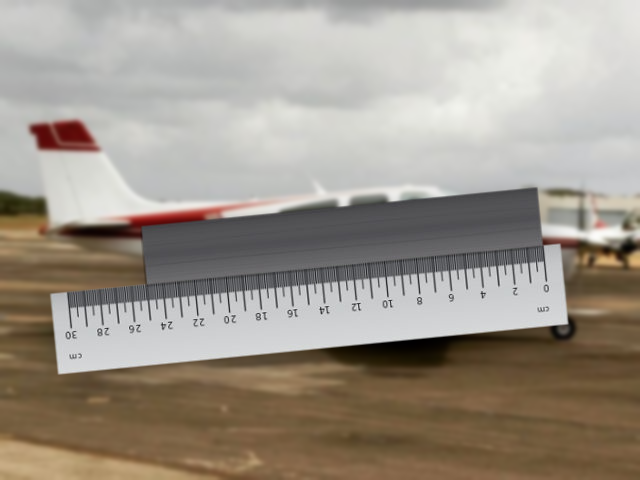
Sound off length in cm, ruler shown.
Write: 25 cm
